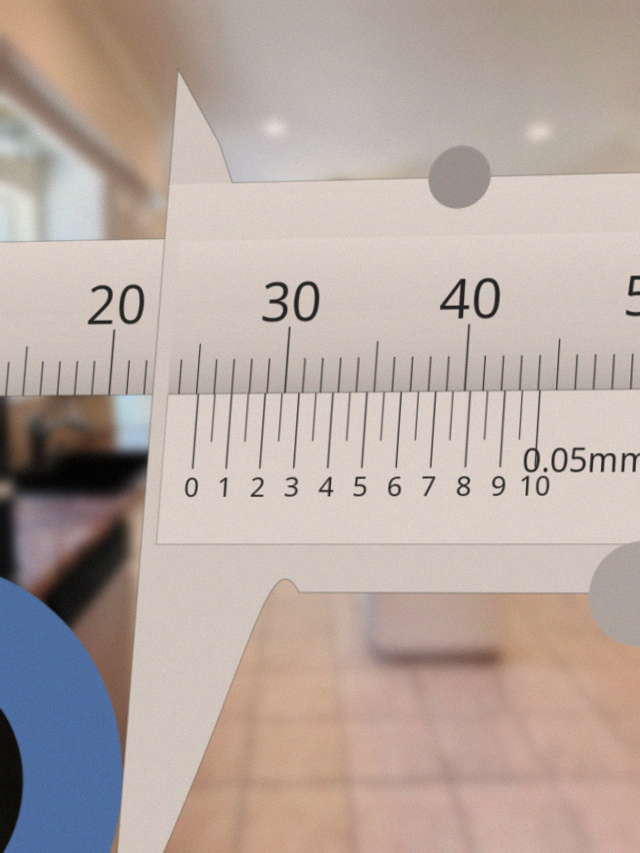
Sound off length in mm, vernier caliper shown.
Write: 25.1 mm
